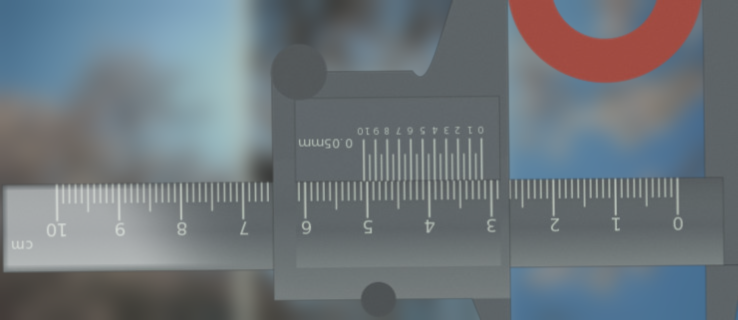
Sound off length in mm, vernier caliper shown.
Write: 31.5 mm
